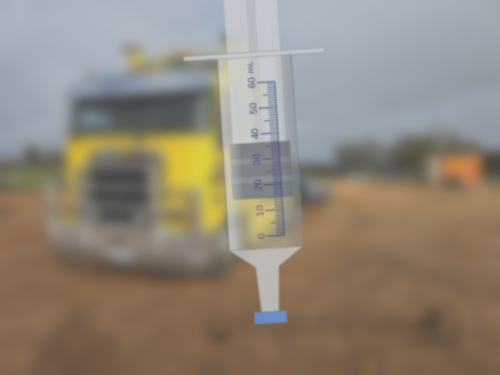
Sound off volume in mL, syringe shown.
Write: 15 mL
